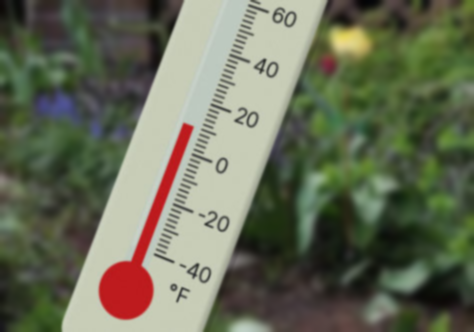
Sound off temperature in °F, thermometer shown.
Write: 10 °F
